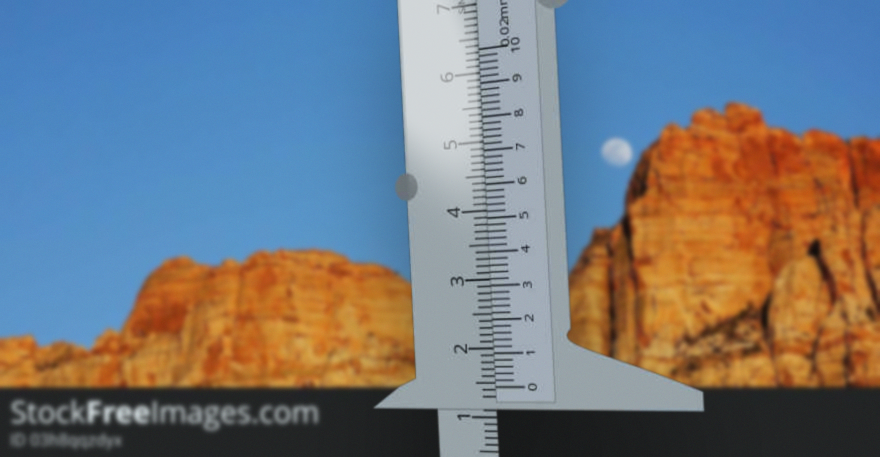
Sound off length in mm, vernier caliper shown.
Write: 14.4 mm
